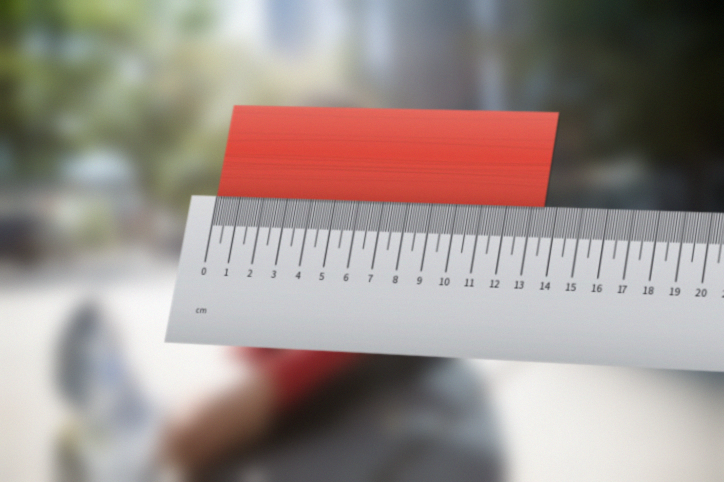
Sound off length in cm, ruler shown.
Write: 13.5 cm
